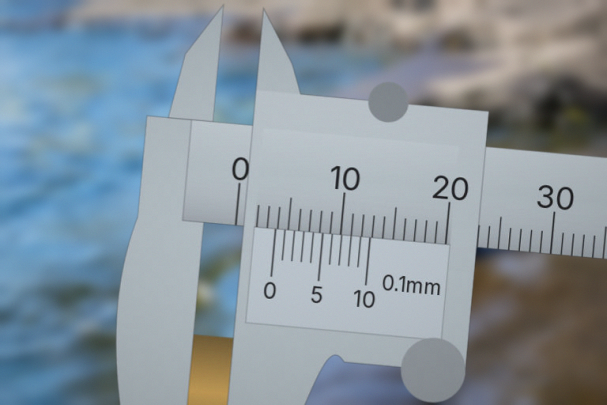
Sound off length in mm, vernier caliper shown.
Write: 3.8 mm
